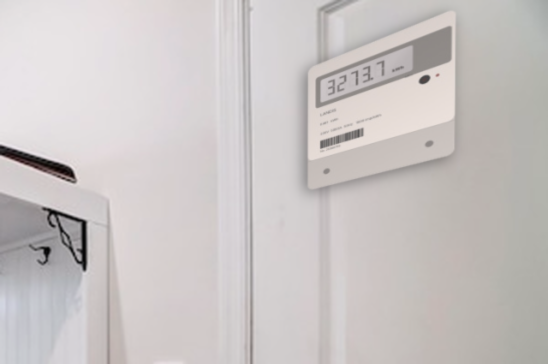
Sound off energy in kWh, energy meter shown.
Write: 3273.7 kWh
